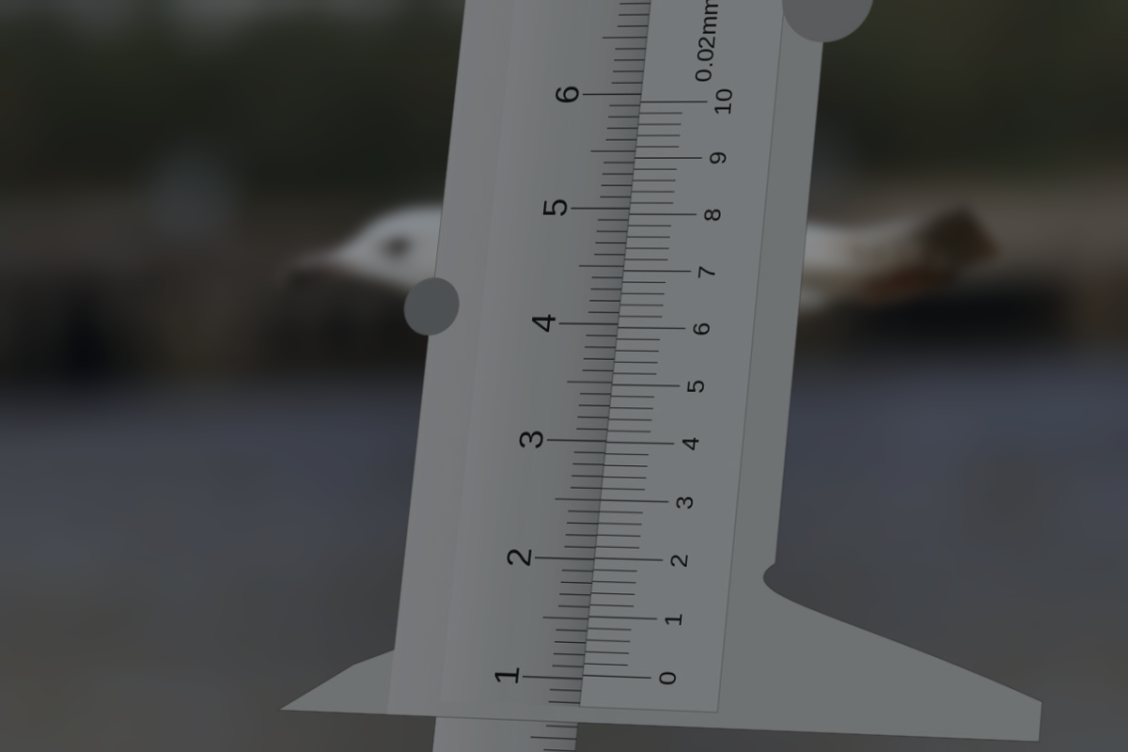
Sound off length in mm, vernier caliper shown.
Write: 10.3 mm
